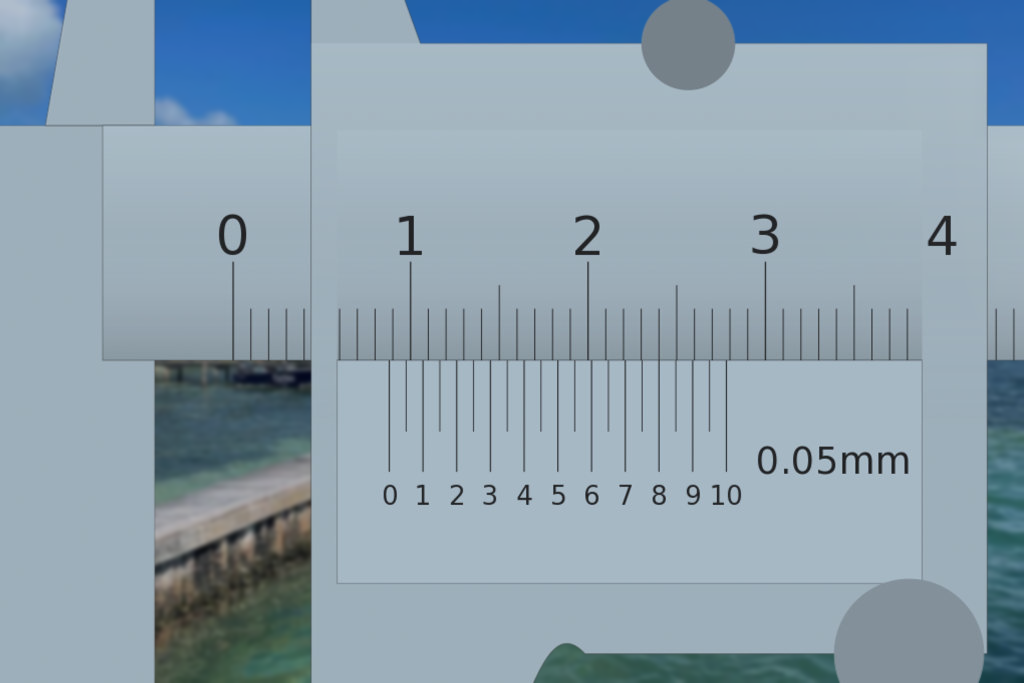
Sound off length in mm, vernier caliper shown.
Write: 8.8 mm
